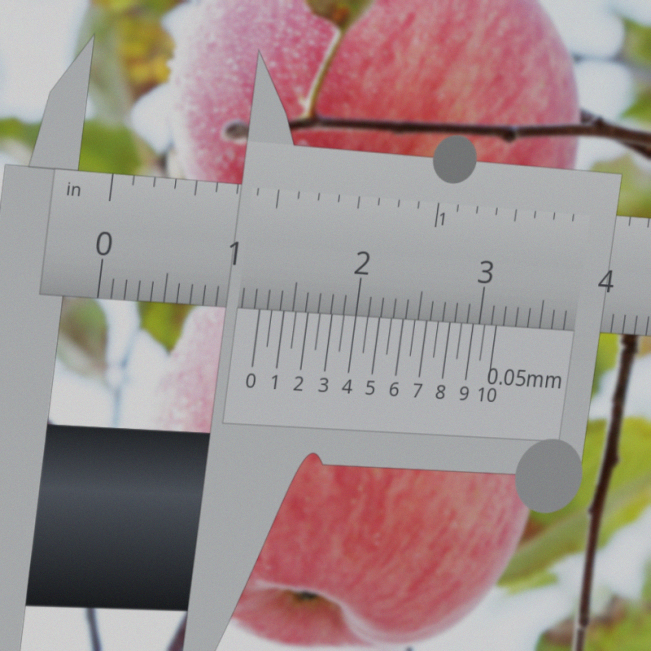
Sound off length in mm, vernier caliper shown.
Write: 12.4 mm
